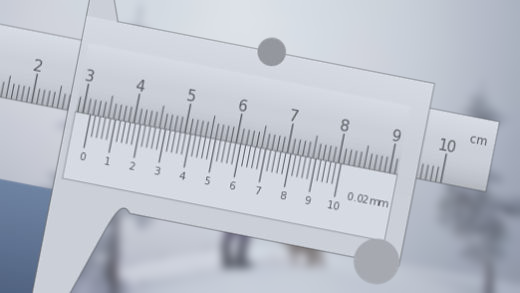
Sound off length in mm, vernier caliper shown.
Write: 31.5 mm
